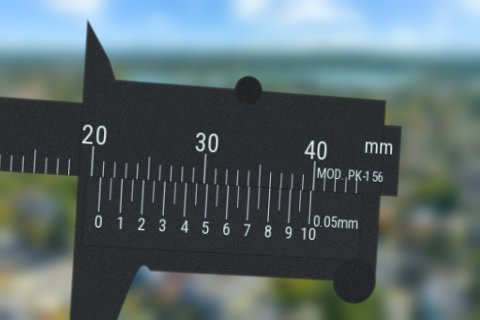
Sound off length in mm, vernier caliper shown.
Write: 20.8 mm
